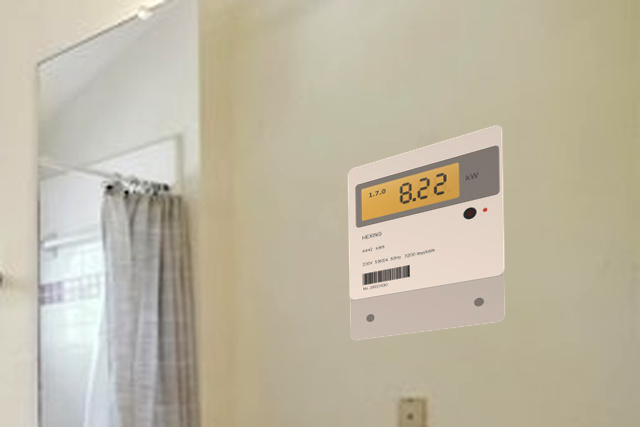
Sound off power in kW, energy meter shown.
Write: 8.22 kW
